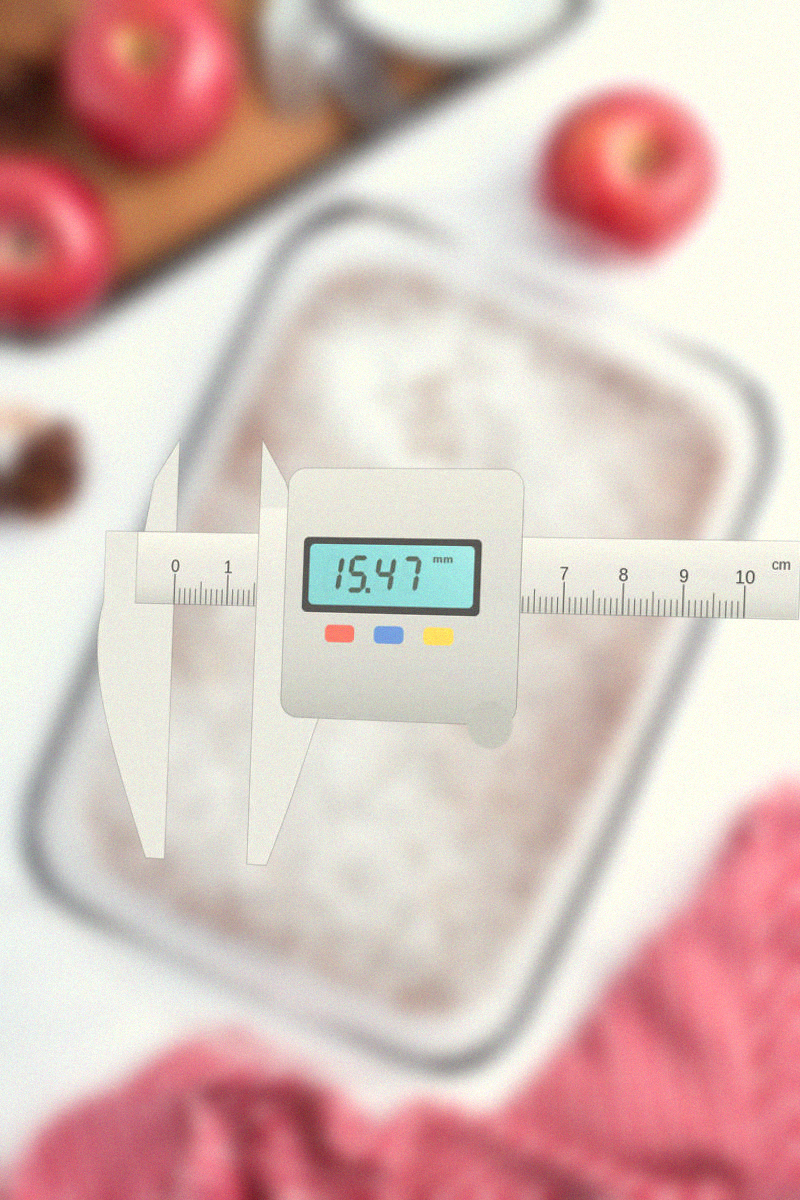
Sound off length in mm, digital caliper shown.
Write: 15.47 mm
